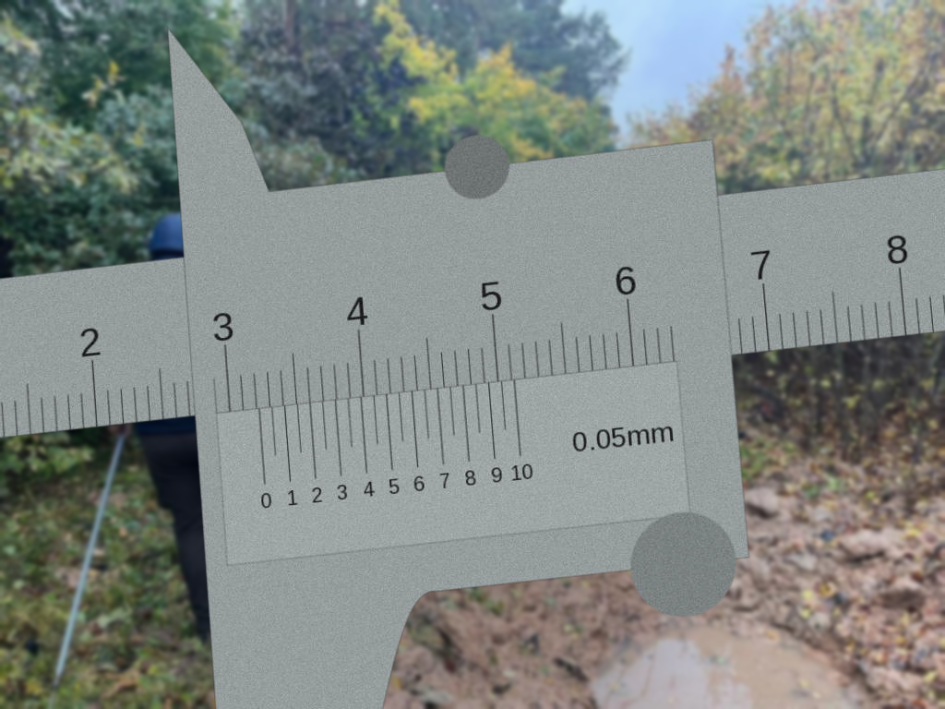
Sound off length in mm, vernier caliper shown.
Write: 32.2 mm
